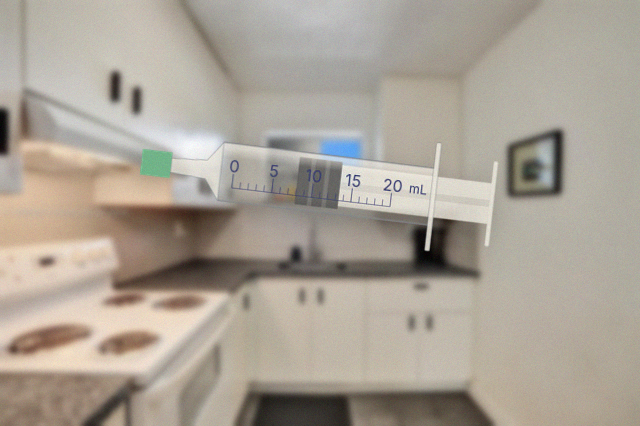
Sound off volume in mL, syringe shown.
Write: 8 mL
